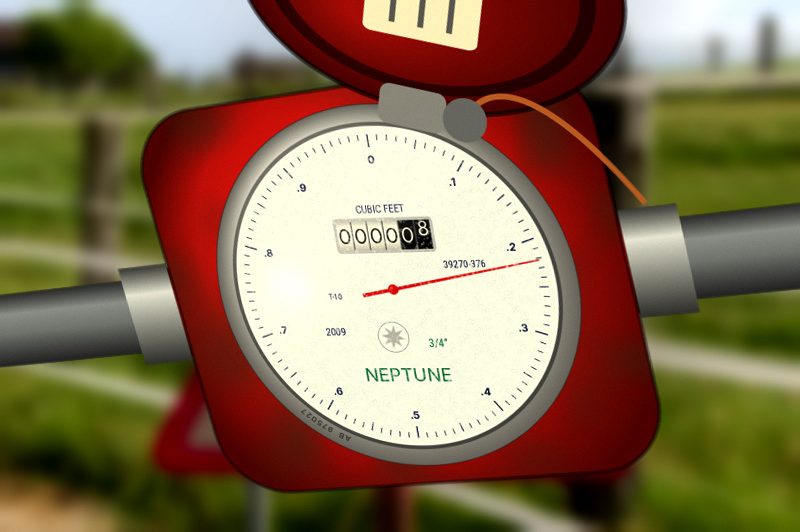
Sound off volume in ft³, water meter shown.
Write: 8.22 ft³
